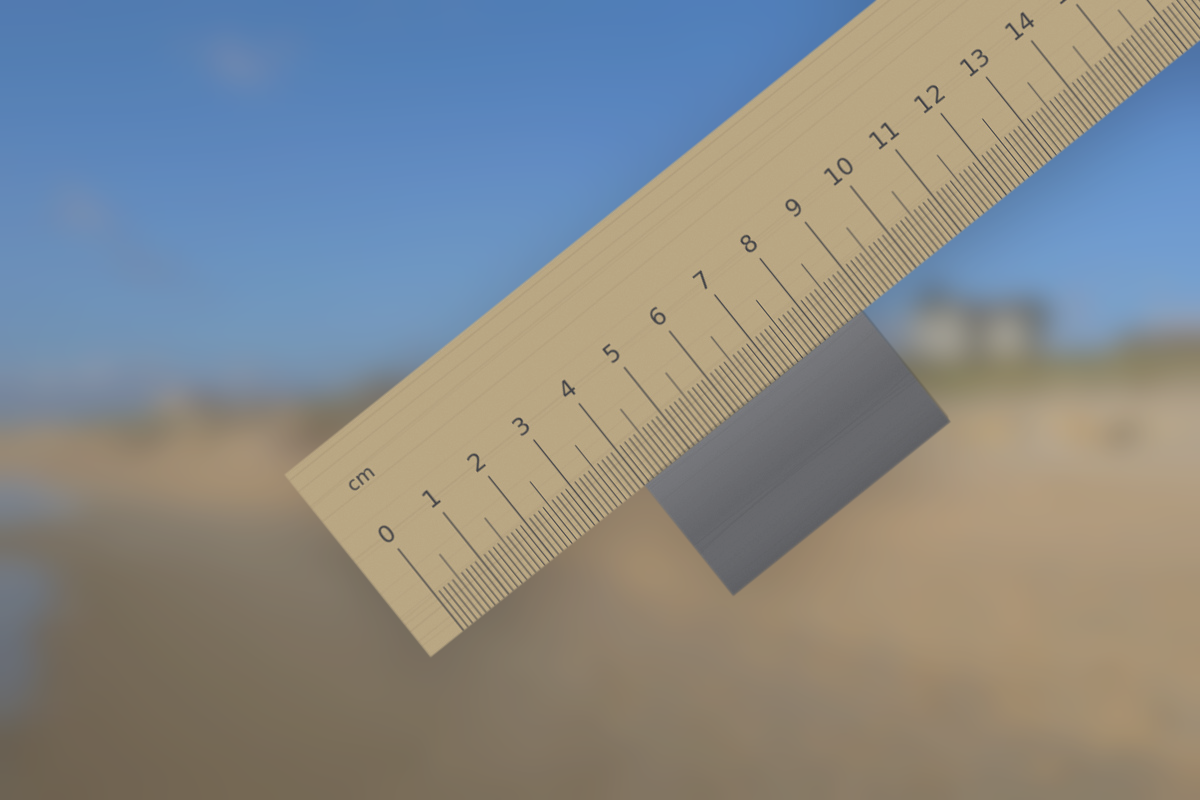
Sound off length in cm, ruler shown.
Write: 4.8 cm
